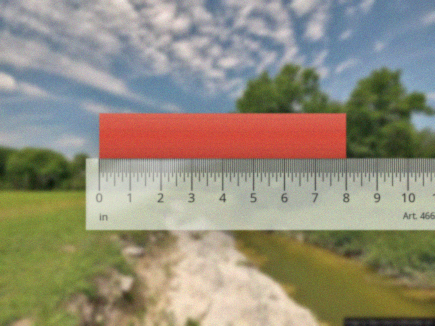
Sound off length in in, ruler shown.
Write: 8 in
